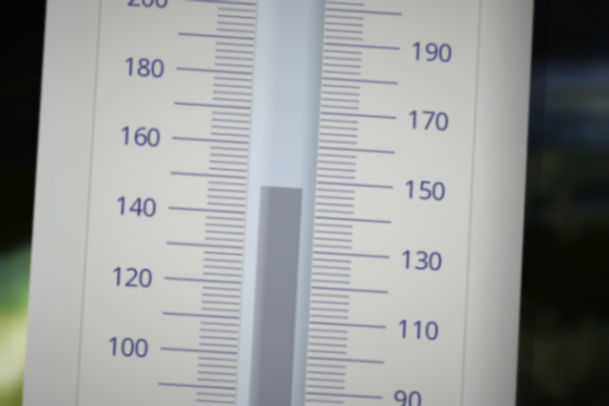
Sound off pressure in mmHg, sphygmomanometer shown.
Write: 148 mmHg
